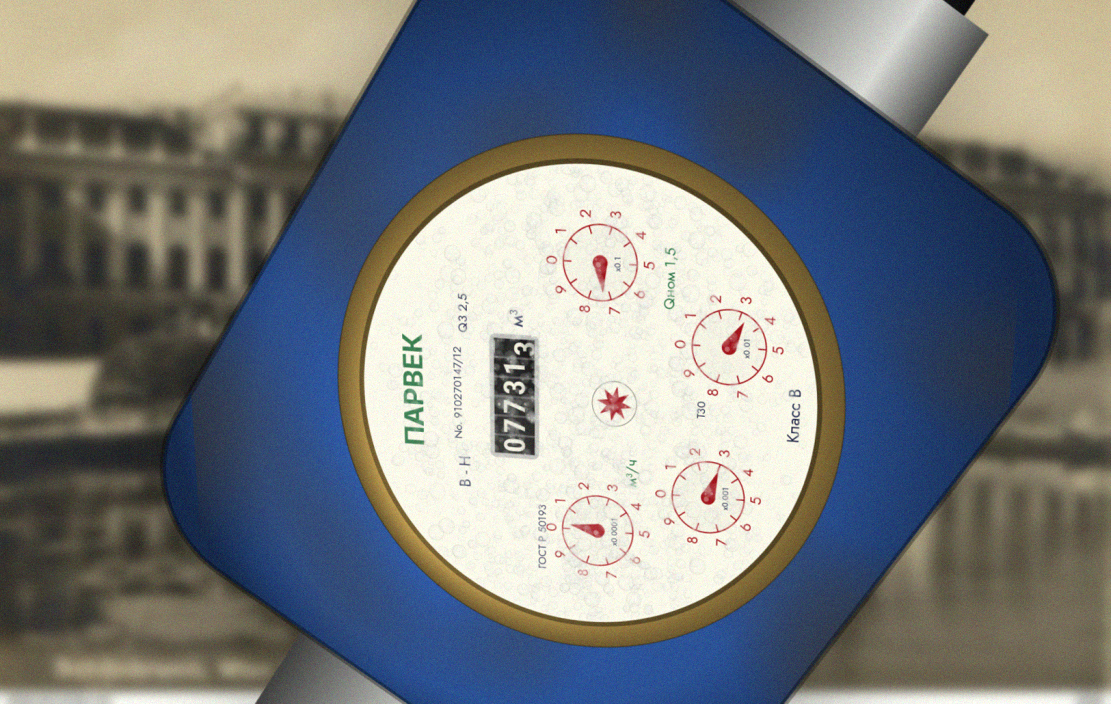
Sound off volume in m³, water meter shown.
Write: 77312.7330 m³
